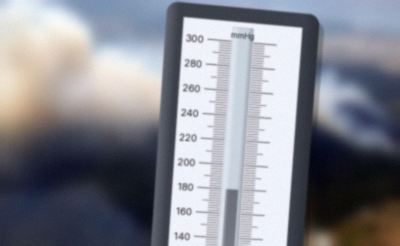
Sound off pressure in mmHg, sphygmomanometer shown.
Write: 180 mmHg
